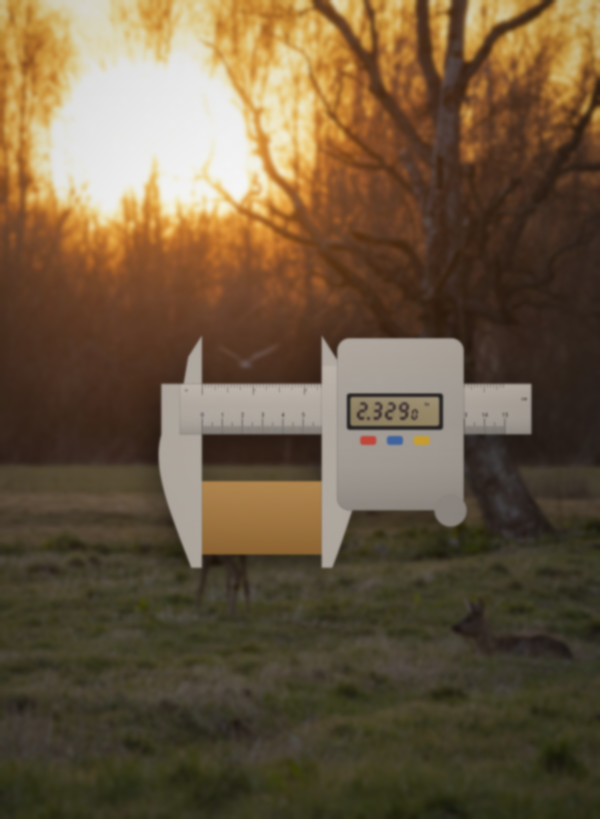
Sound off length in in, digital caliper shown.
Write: 2.3290 in
